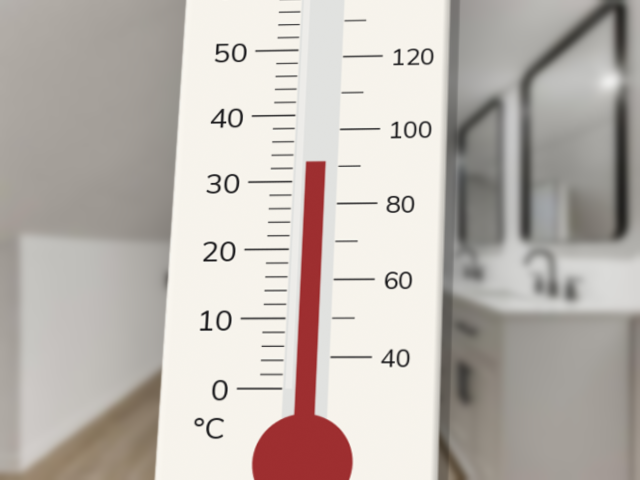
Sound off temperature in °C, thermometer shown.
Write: 33 °C
